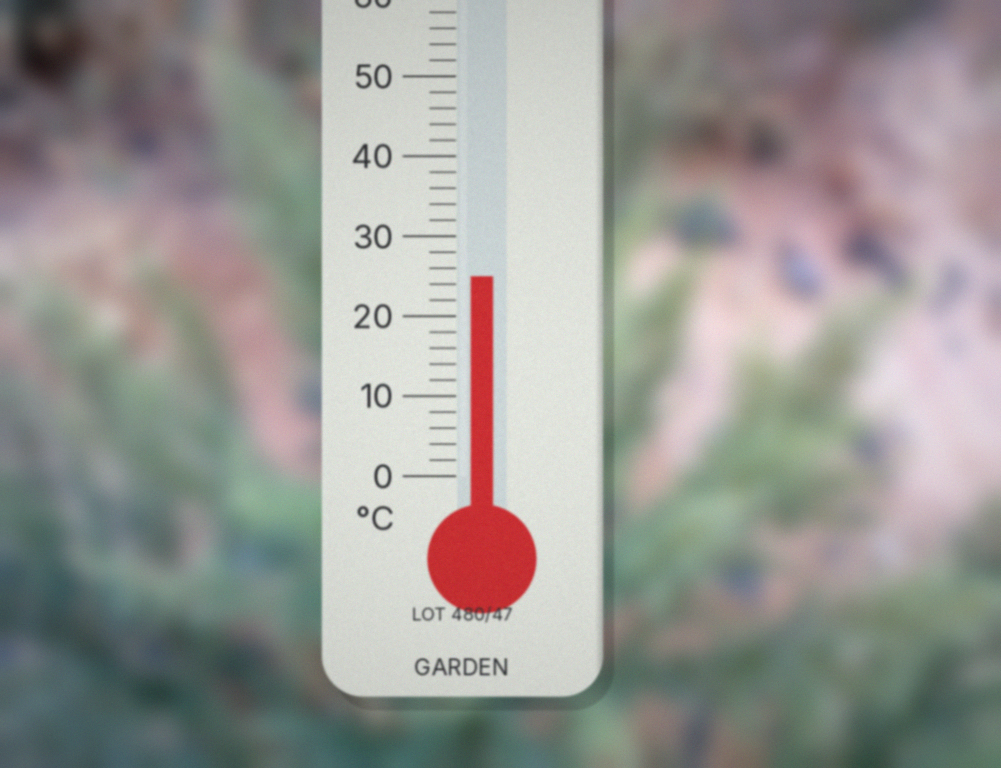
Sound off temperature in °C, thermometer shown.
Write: 25 °C
